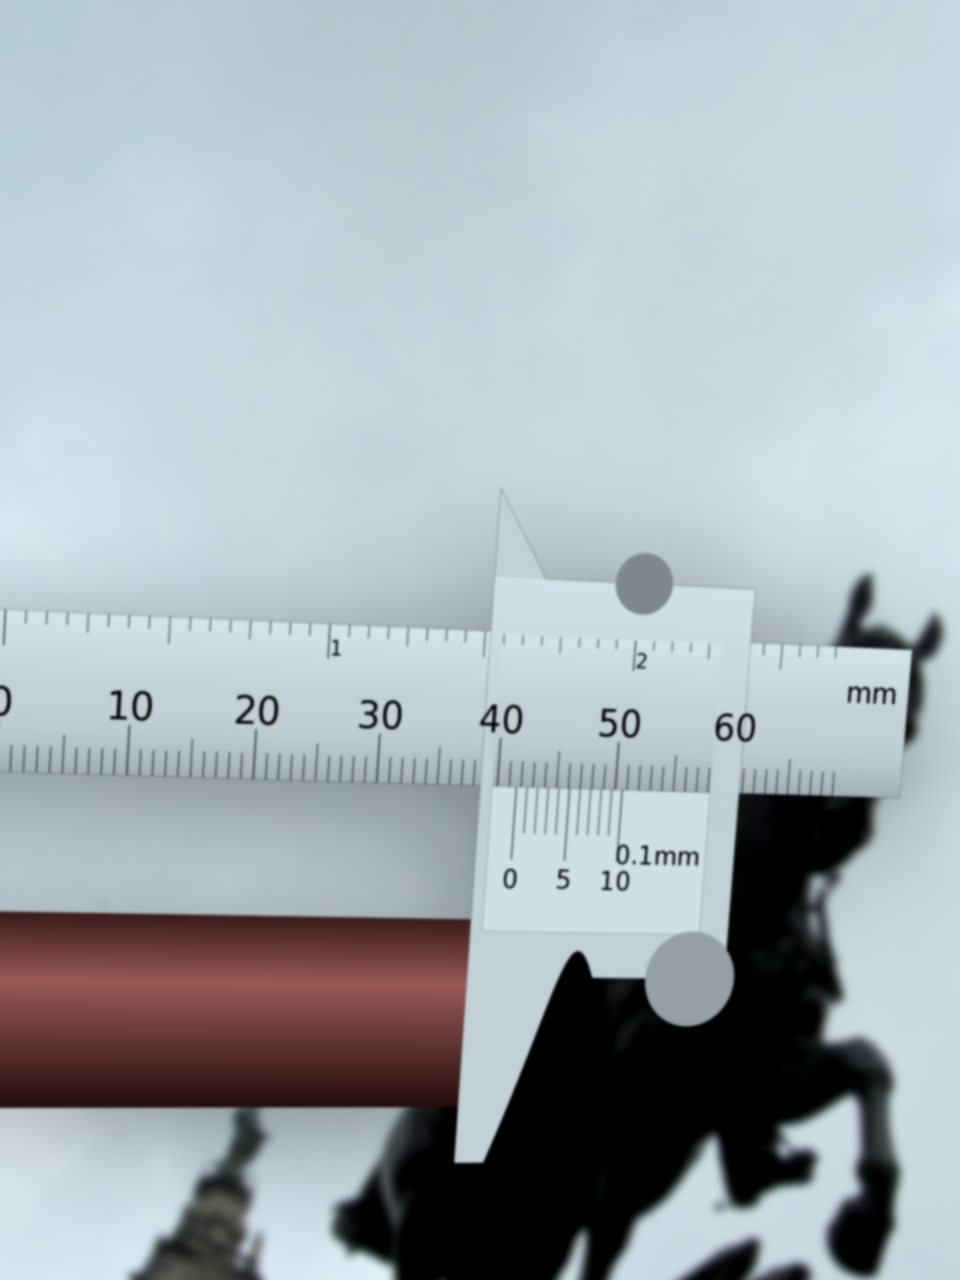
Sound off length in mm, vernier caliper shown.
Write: 41.6 mm
